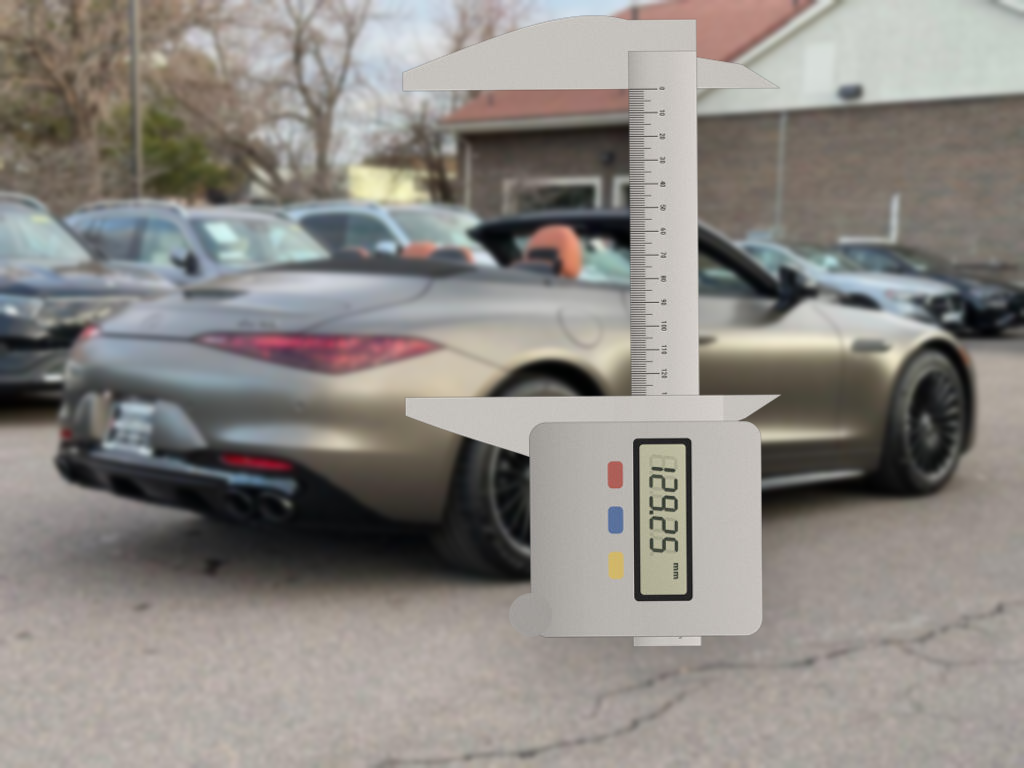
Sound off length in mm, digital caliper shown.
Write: 129.25 mm
